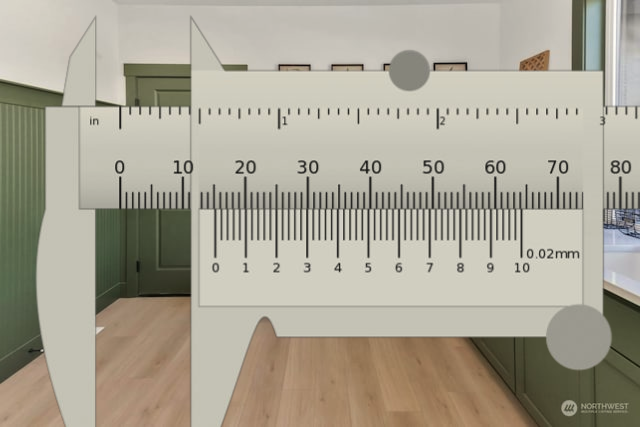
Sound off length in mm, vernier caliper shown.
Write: 15.2 mm
